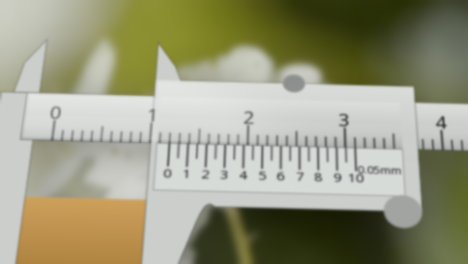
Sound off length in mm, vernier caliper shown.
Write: 12.0 mm
